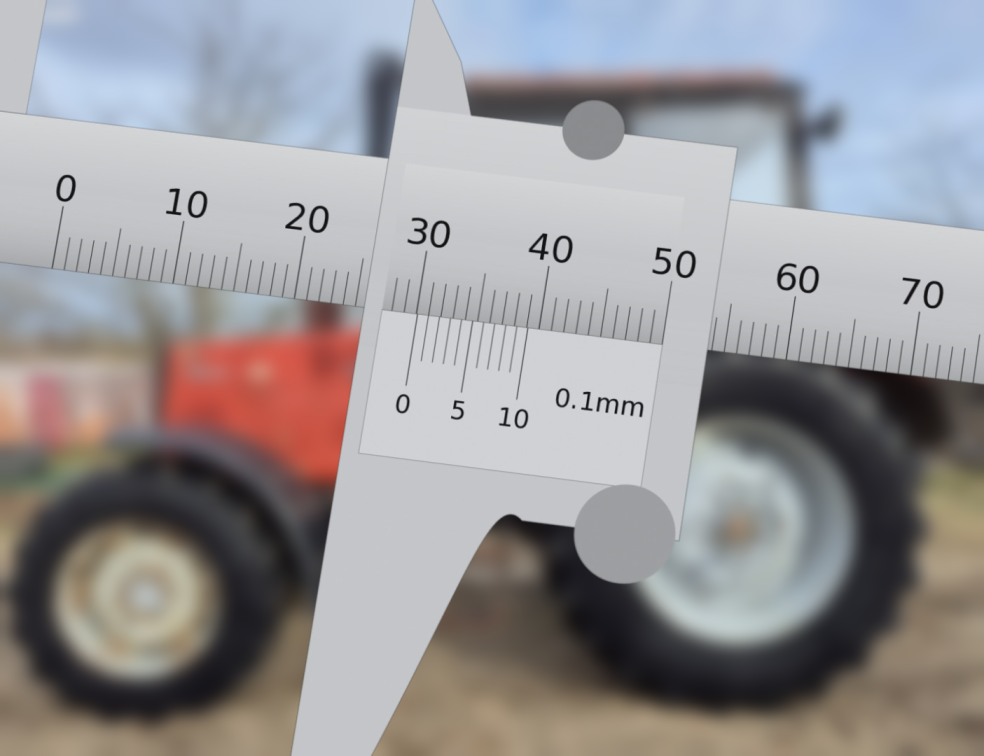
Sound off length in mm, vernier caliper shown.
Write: 30.1 mm
